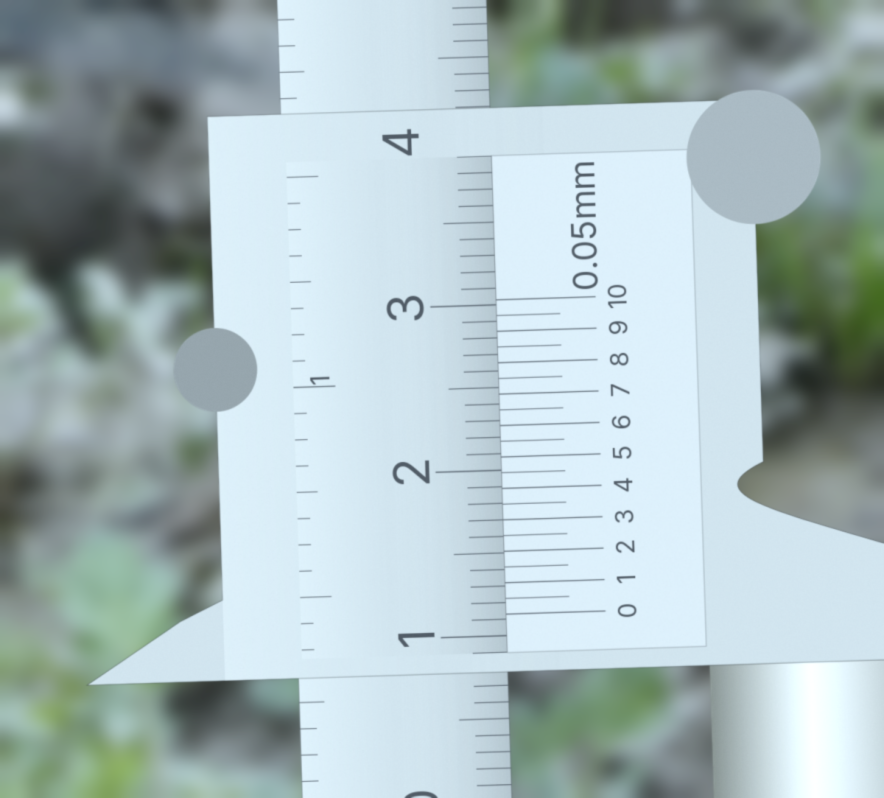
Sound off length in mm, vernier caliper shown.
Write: 11.3 mm
